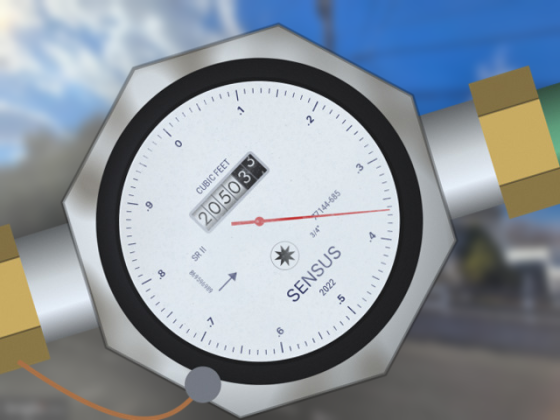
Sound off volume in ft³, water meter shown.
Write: 205033.36 ft³
